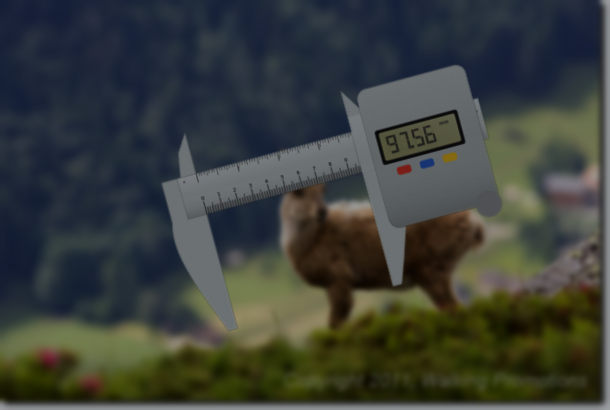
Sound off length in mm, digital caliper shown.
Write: 97.56 mm
